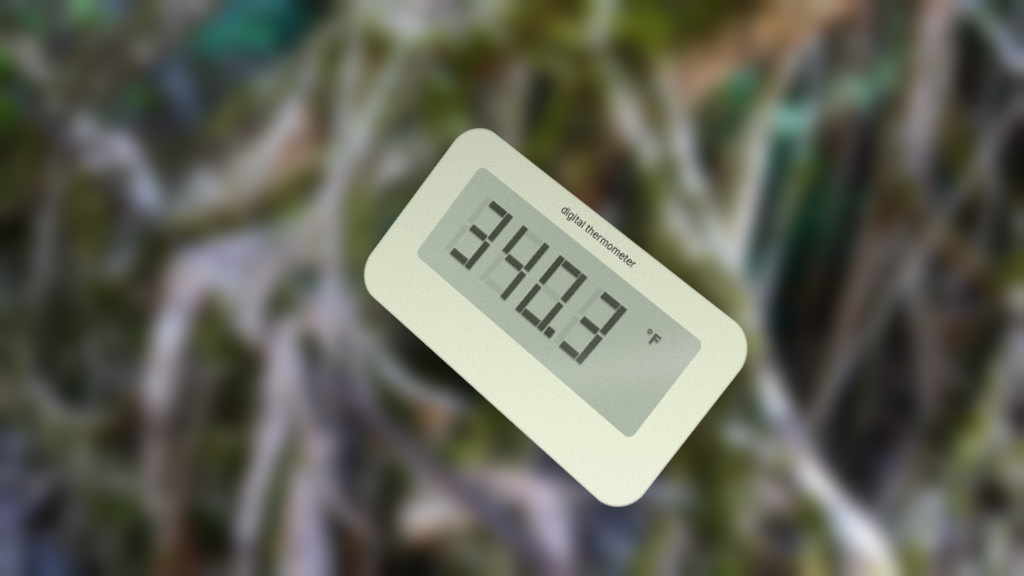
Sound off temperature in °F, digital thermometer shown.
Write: 340.3 °F
